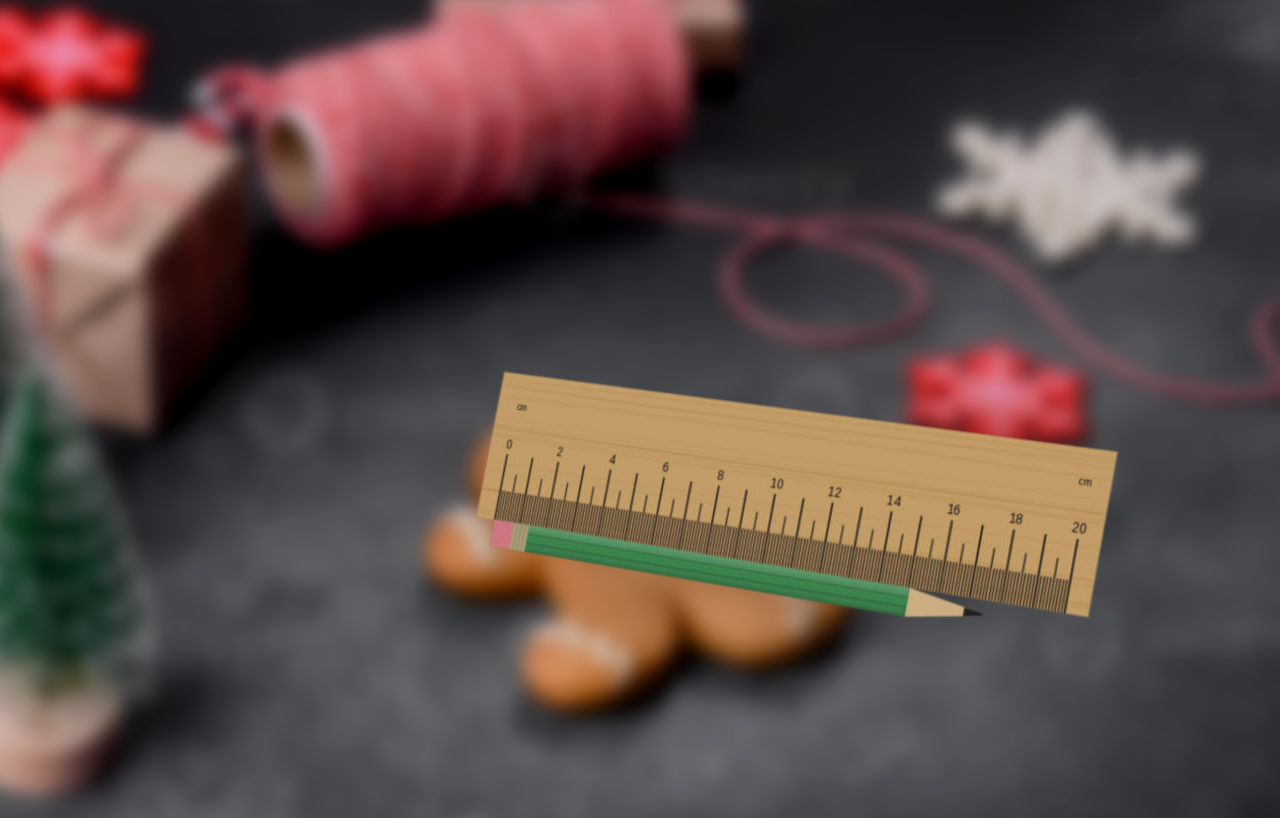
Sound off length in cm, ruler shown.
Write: 17.5 cm
